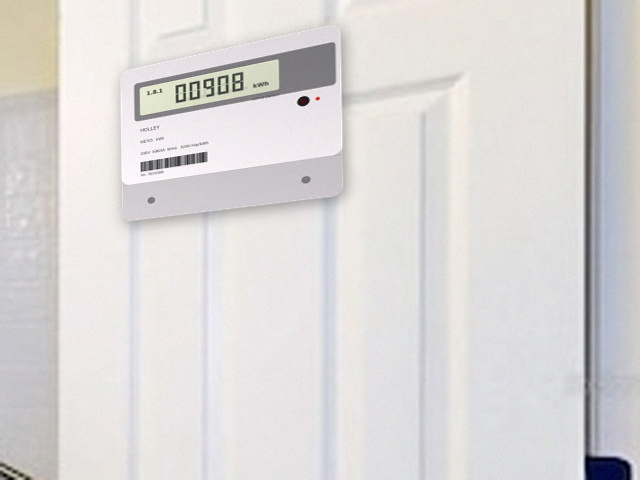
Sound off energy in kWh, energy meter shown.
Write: 908 kWh
